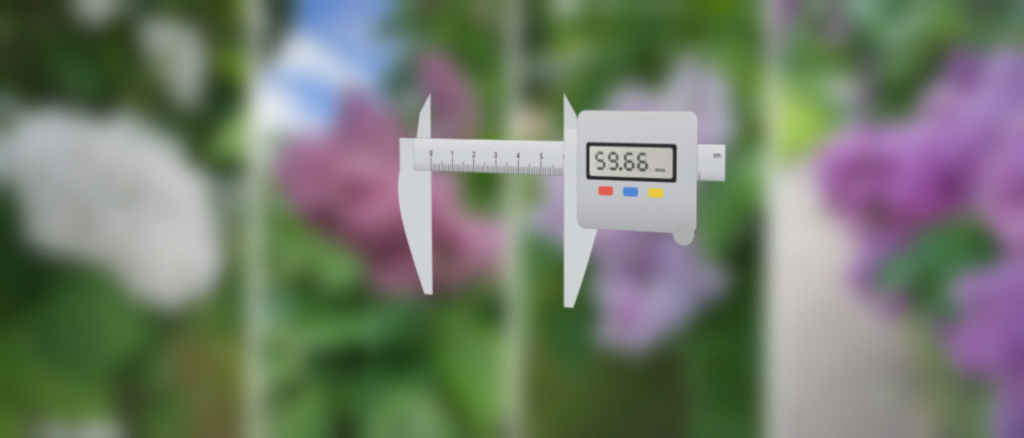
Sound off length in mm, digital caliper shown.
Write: 59.66 mm
